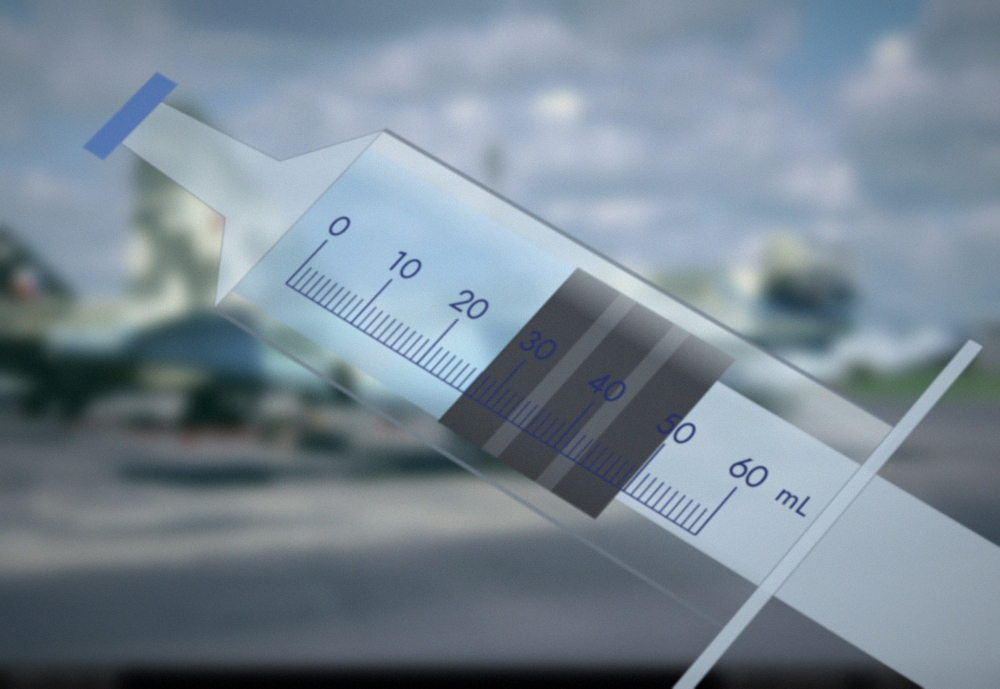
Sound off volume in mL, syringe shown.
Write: 27 mL
